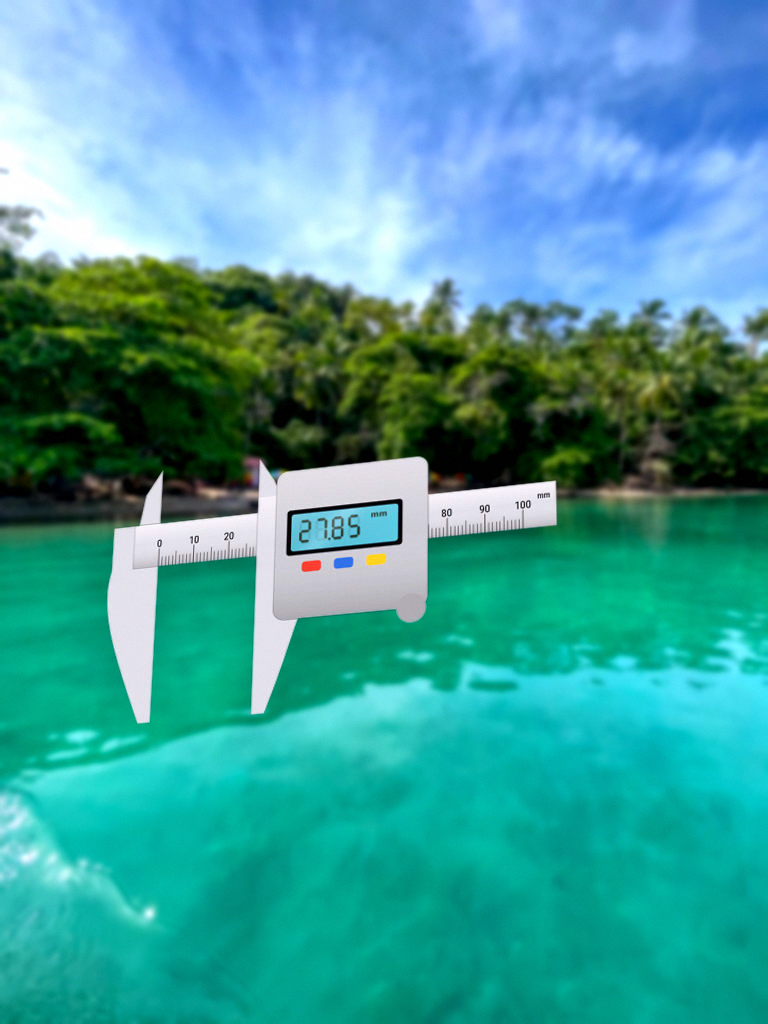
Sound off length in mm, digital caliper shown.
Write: 27.85 mm
